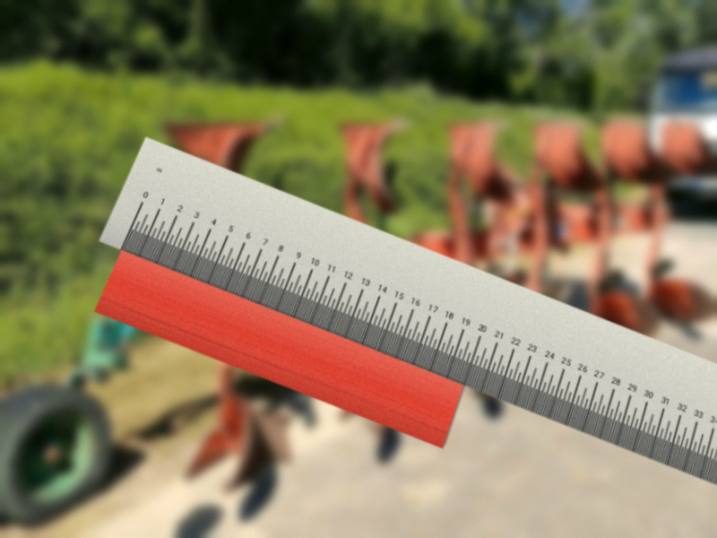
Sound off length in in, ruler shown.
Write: 20 in
